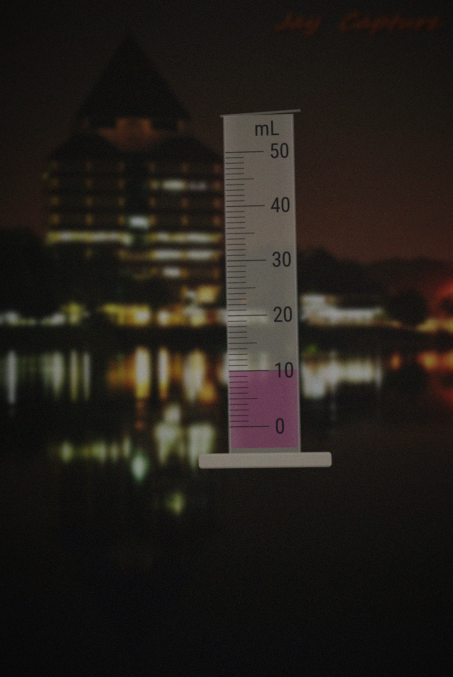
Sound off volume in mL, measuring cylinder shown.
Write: 10 mL
